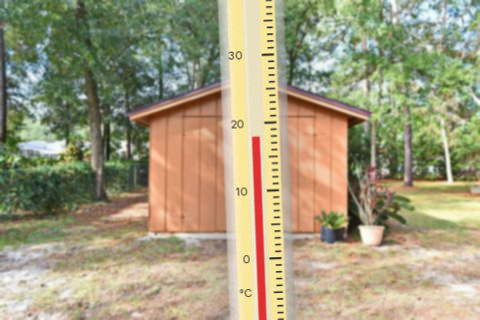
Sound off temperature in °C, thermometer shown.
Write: 18 °C
